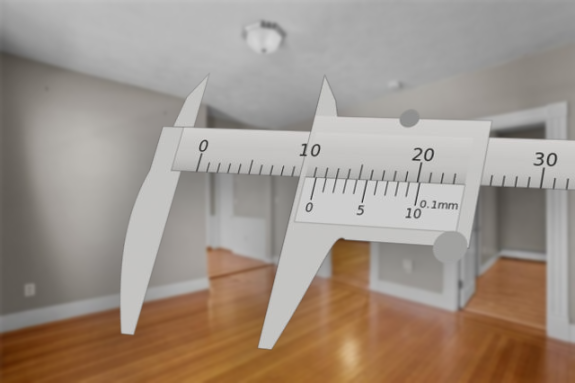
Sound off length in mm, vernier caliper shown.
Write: 11.2 mm
